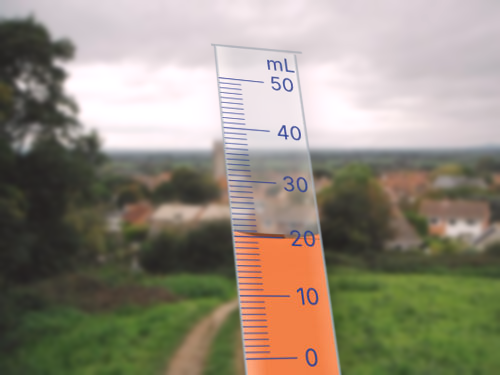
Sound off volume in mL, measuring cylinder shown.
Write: 20 mL
